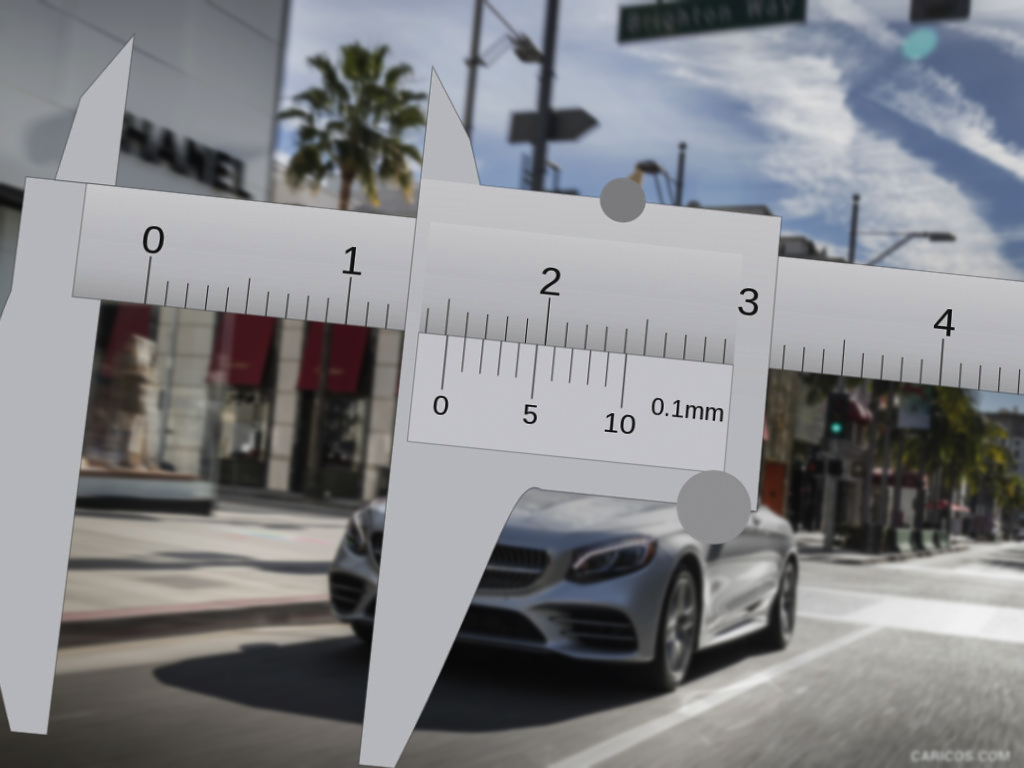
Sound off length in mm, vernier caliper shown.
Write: 15.1 mm
